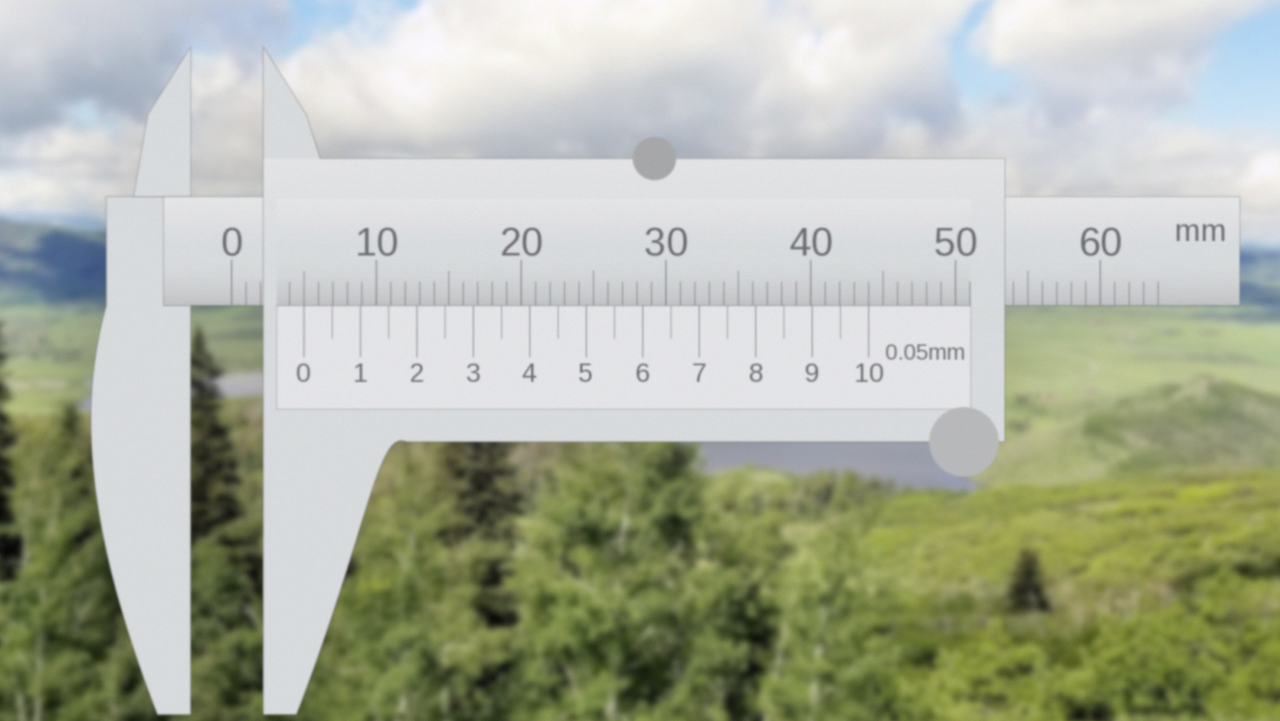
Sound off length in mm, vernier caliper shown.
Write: 5.0 mm
